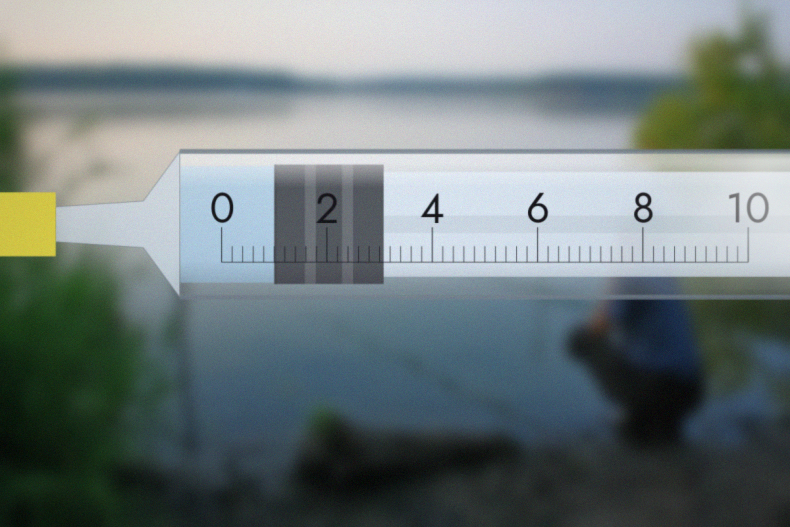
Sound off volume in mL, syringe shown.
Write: 1 mL
